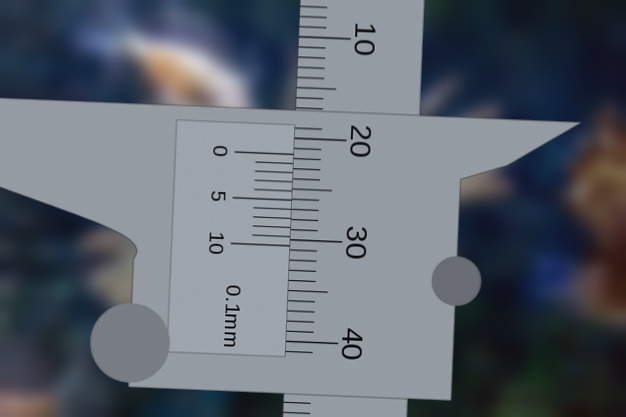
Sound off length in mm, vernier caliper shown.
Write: 21.6 mm
